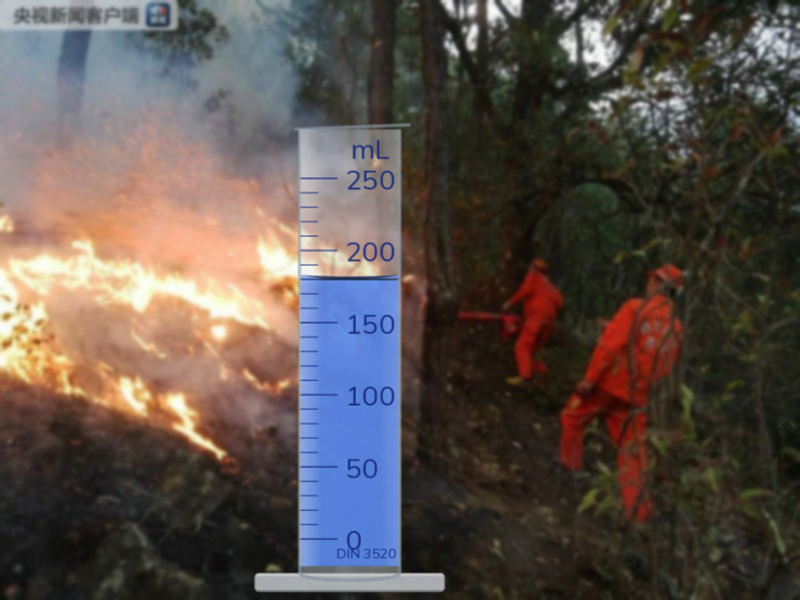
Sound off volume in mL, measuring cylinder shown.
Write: 180 mL
